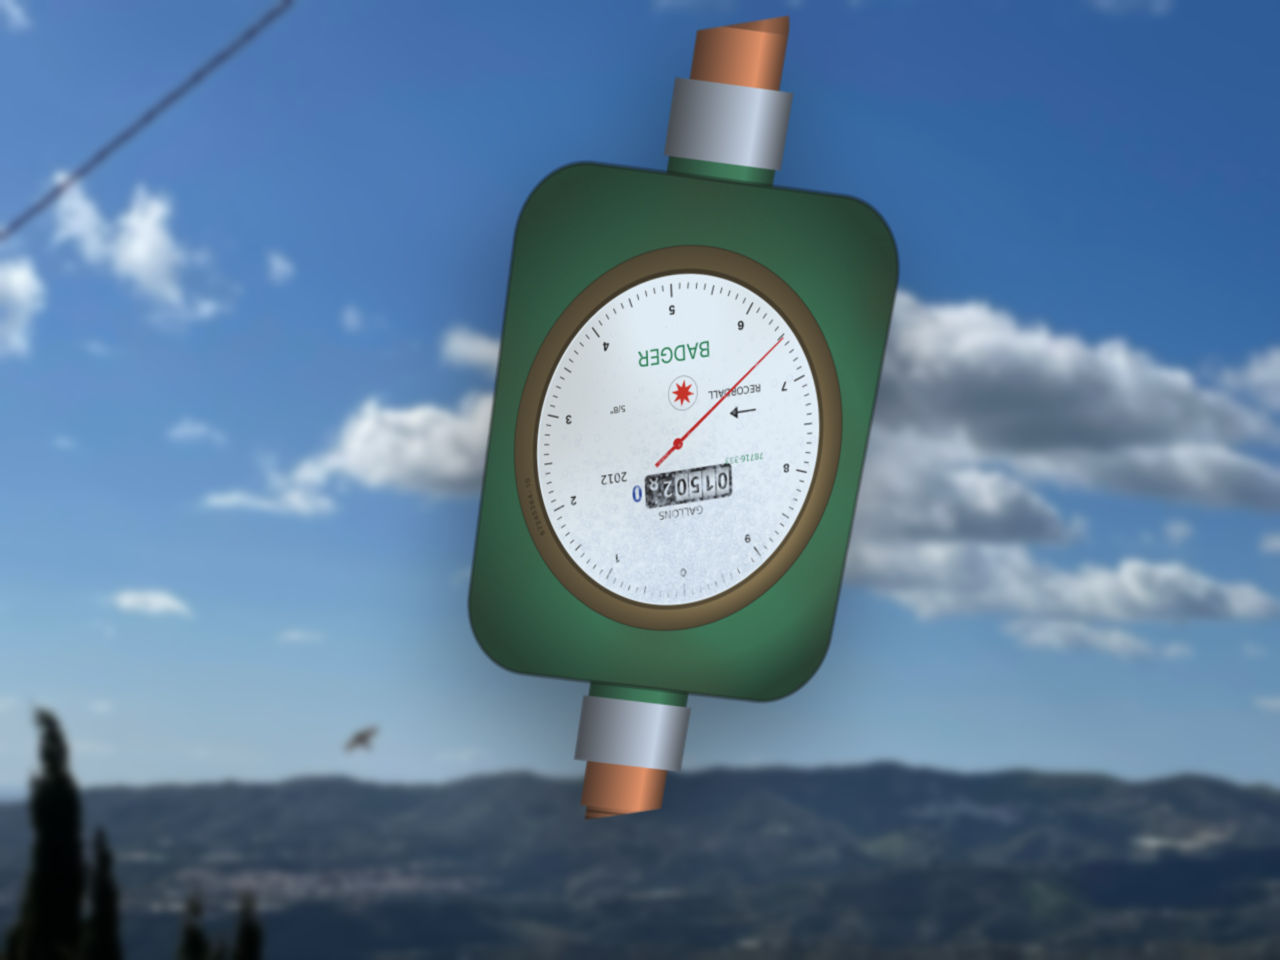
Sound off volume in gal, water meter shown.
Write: 150276.5 gal
